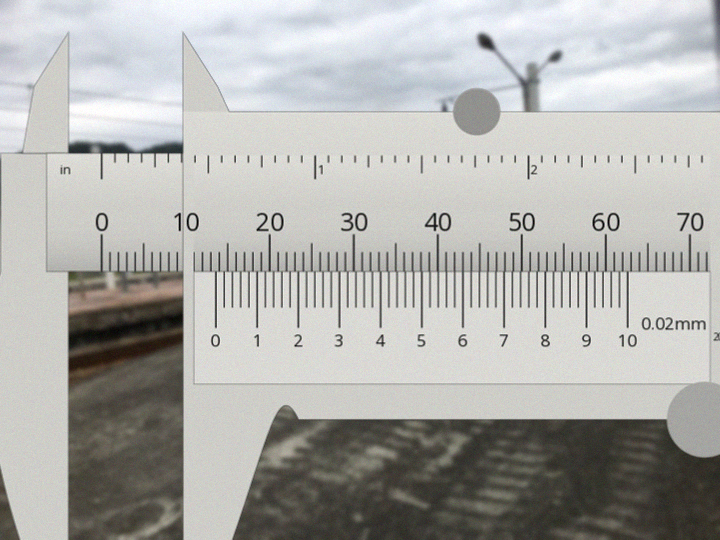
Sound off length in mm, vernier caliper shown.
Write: 13.6 mm
